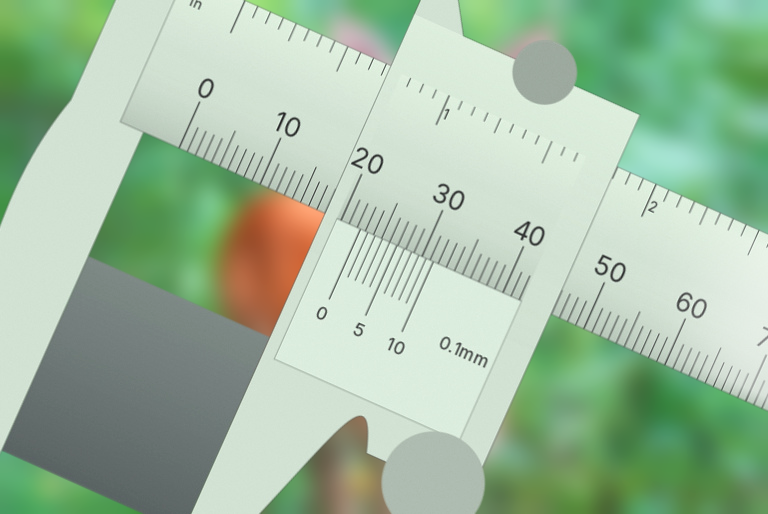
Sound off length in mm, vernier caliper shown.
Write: 22.4 mm
